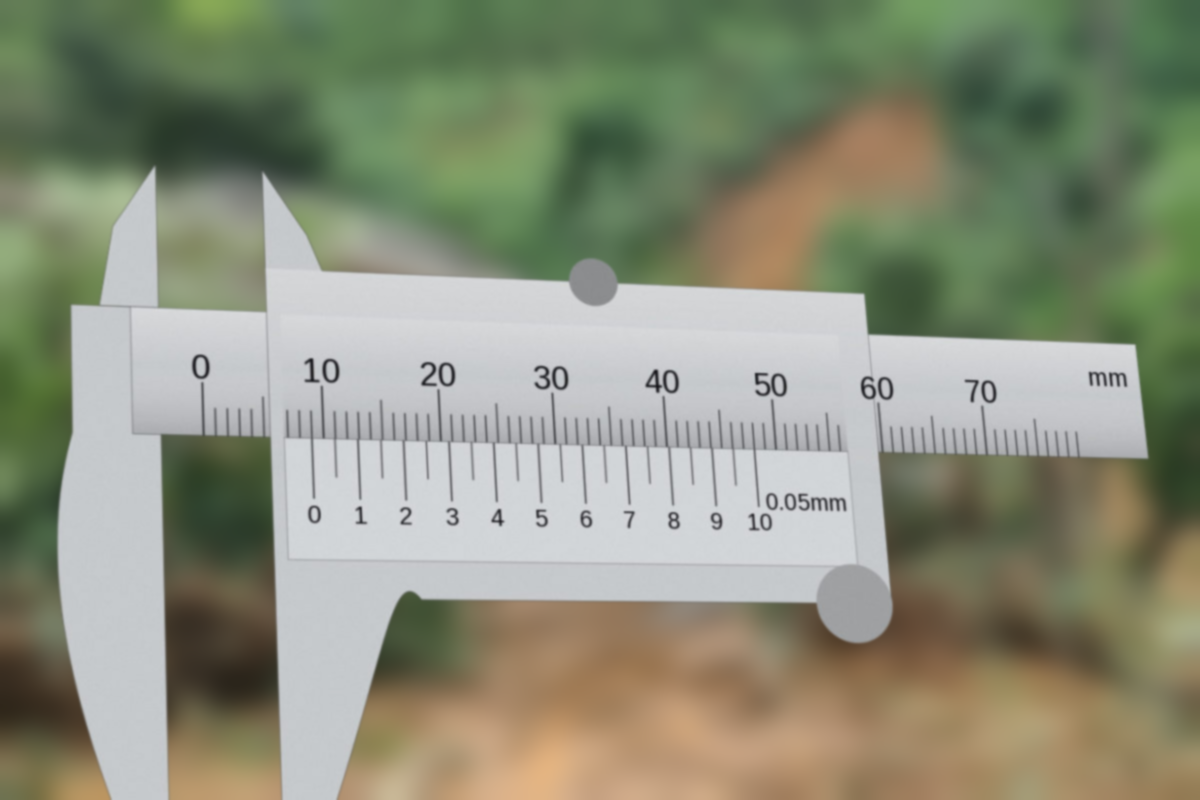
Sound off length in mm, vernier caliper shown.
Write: 9.0 mm
